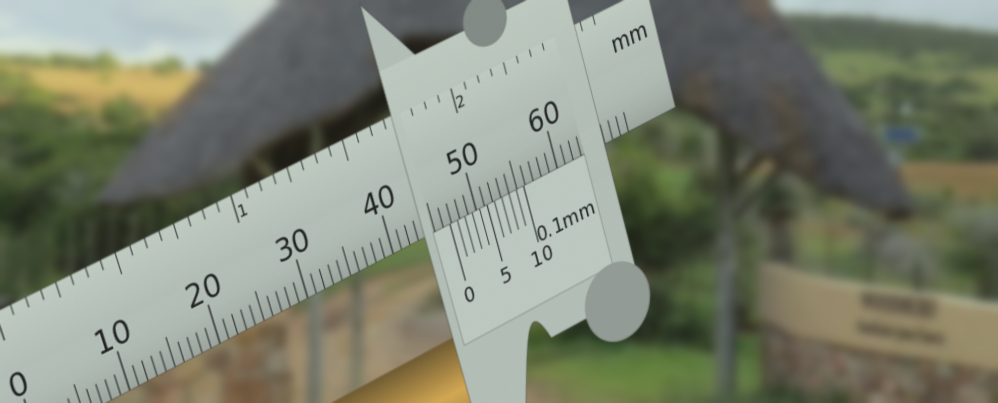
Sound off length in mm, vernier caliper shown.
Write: 46.8 mm
